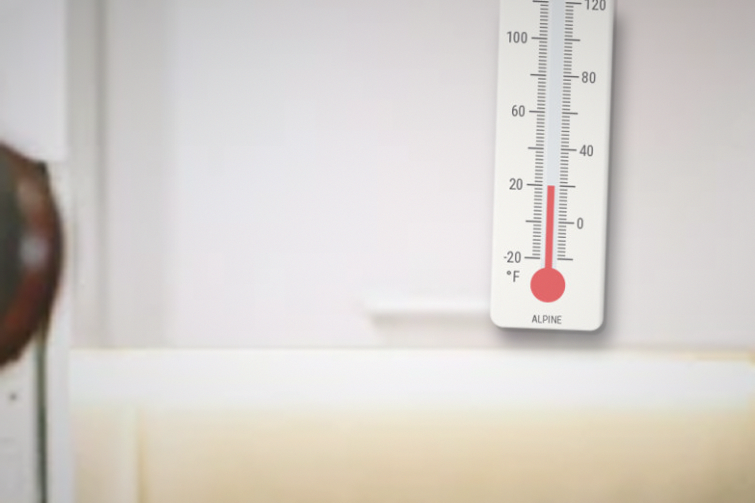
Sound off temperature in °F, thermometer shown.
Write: 20 °F
